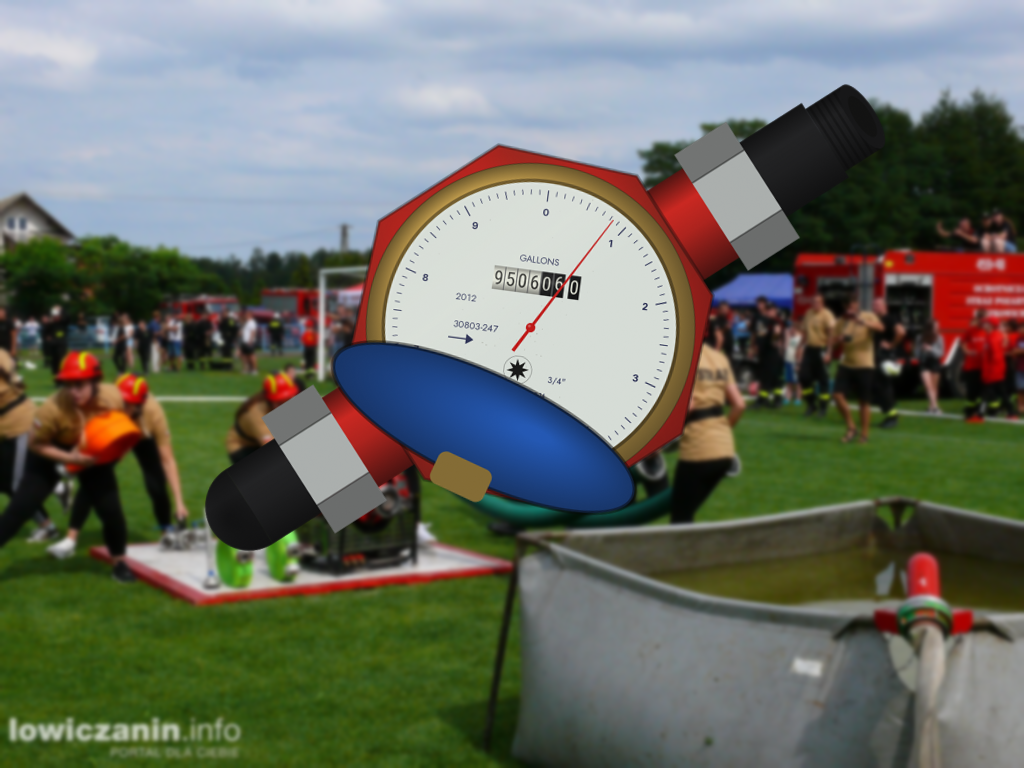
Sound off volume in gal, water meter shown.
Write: 9506060.8 gal
